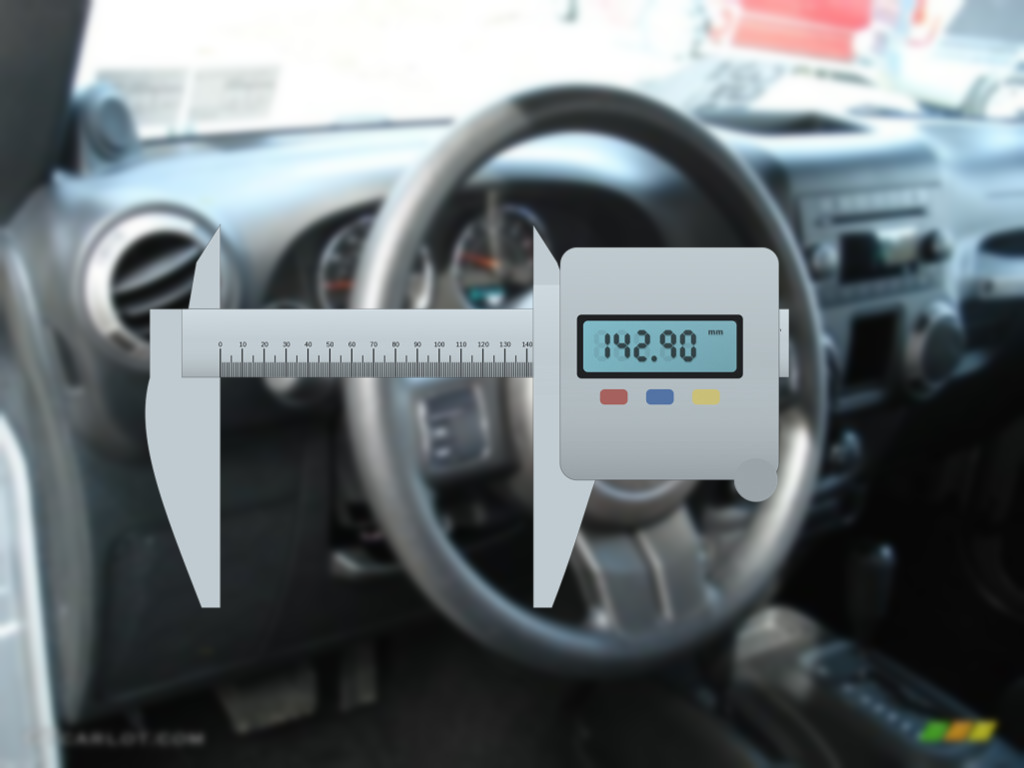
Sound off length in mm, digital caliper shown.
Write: 142.90 mm
